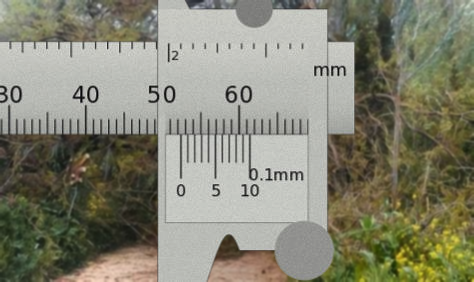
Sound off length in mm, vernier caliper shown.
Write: 52.4 mm
